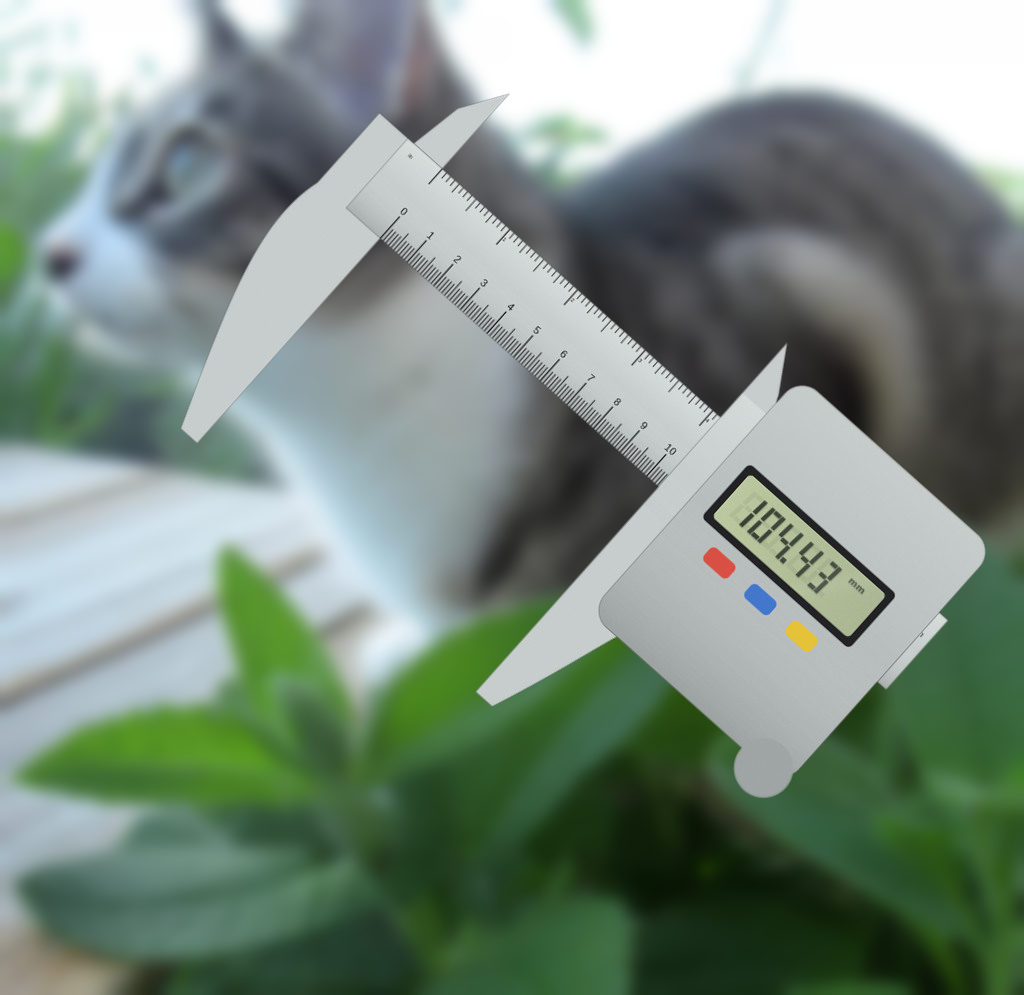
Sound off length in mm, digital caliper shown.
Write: 104.43 mm
